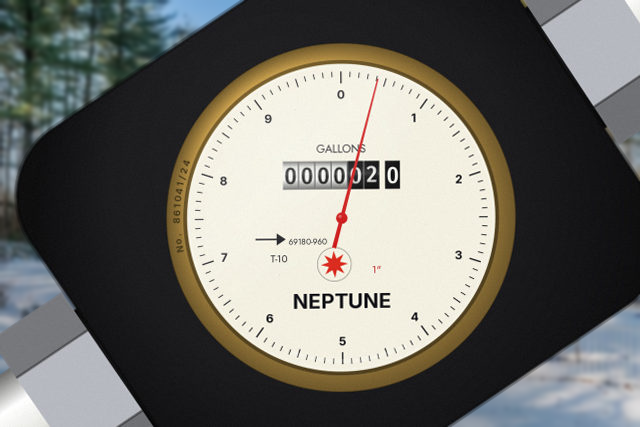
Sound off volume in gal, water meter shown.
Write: 20.4 gal
